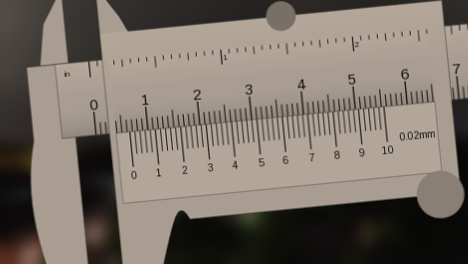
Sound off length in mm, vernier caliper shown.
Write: 6.5 mm
